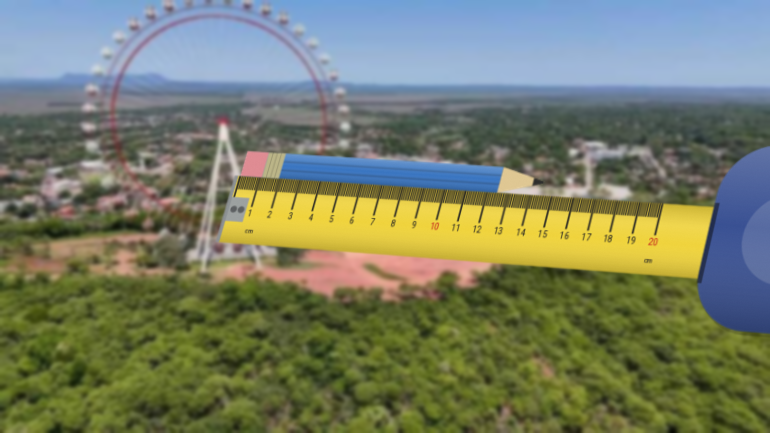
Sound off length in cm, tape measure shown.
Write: 14.5 cm
